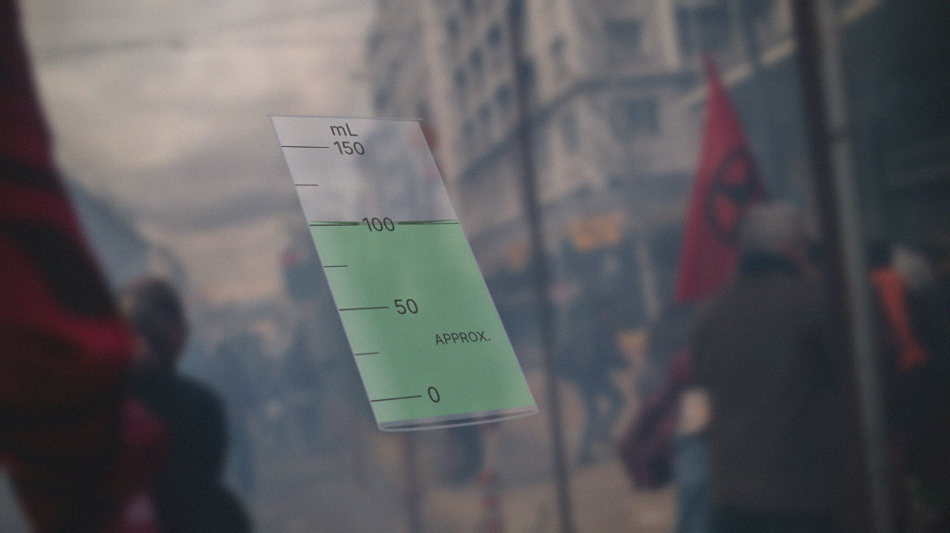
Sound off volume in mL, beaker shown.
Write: 100 mL
